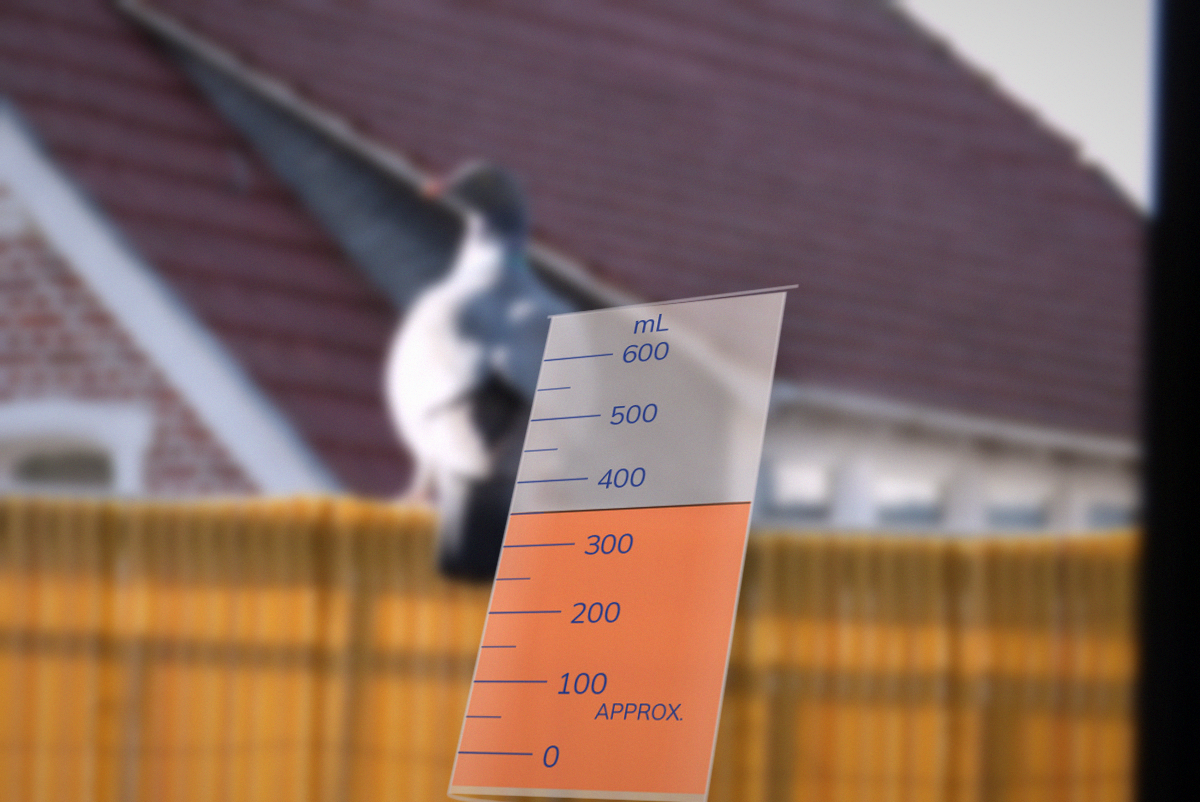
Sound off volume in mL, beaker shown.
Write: 350 mL
